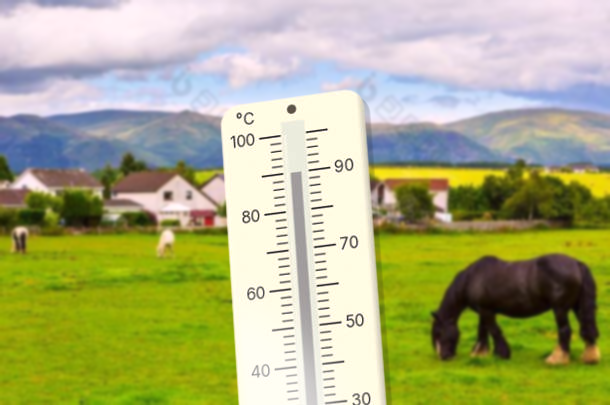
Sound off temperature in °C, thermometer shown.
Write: 90 °C
